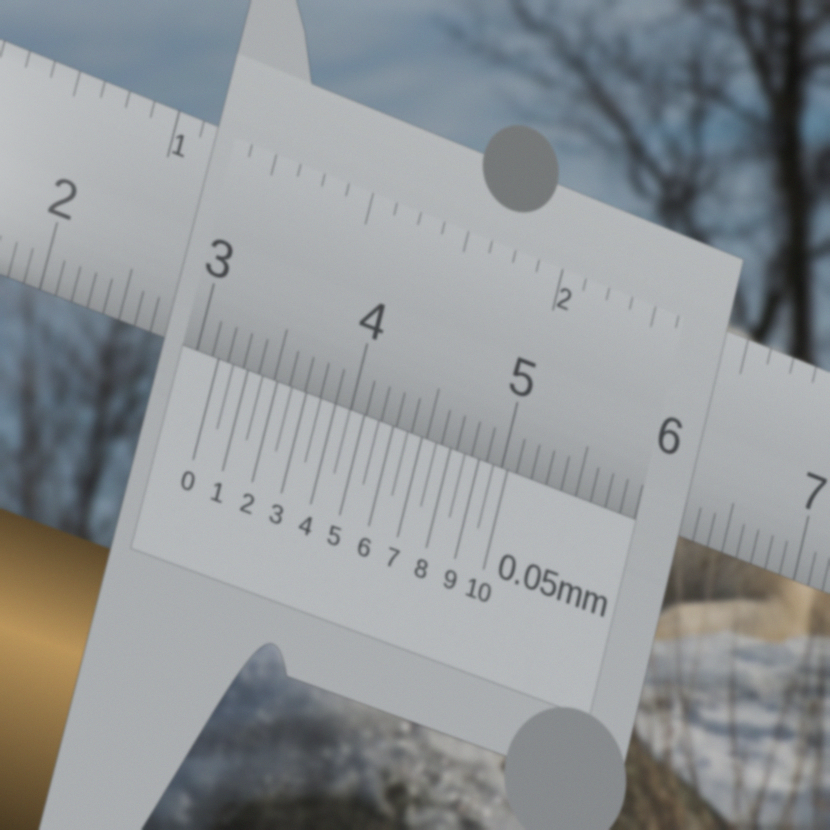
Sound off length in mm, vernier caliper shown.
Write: 31.4 mm
